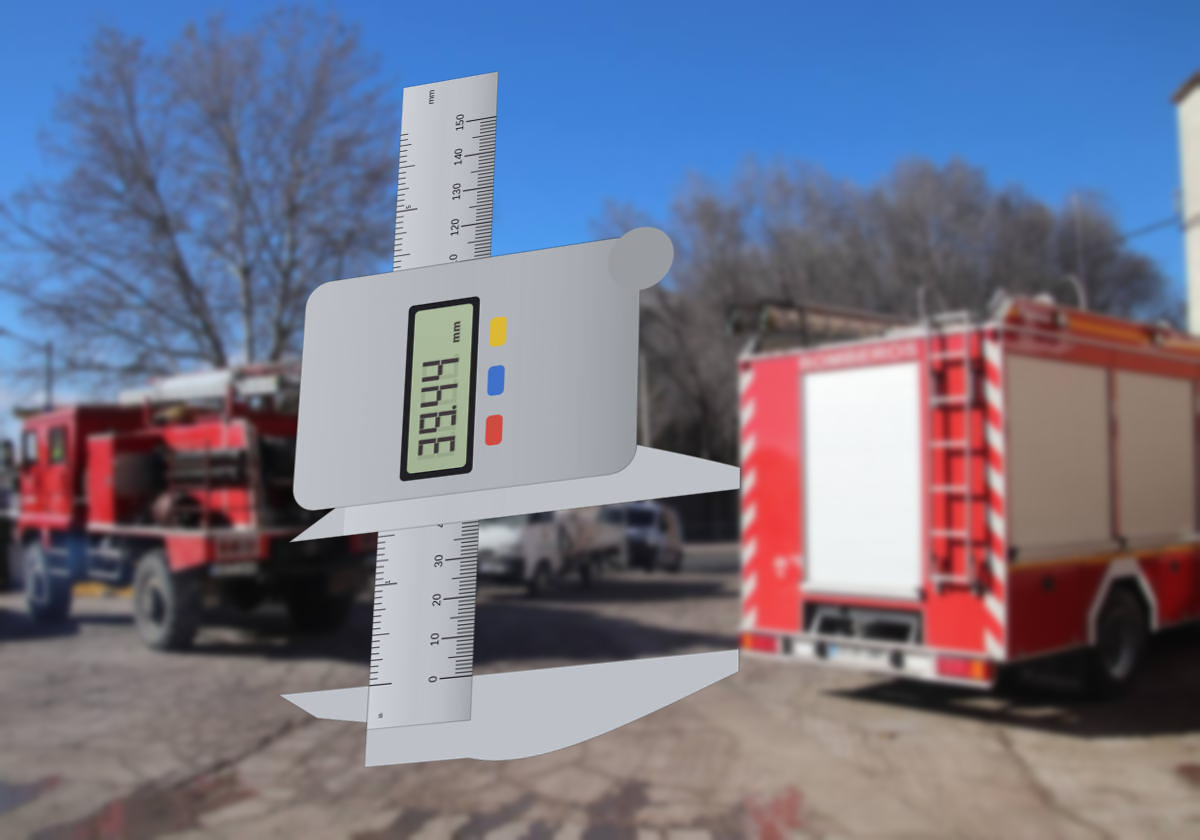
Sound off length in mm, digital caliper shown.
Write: 39.44 mm
